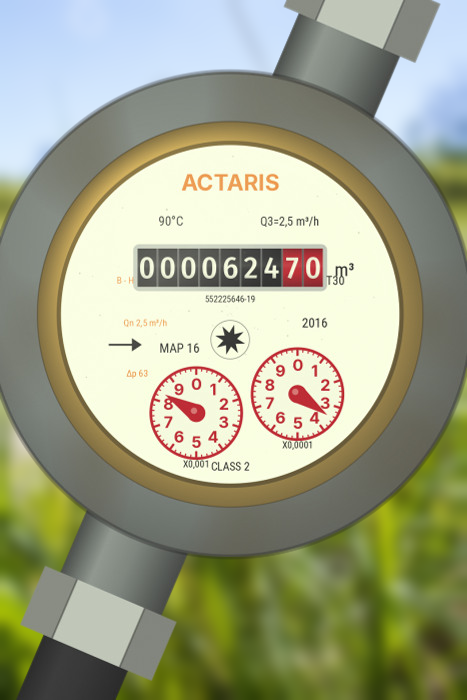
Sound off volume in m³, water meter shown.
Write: 624.7083 m³
